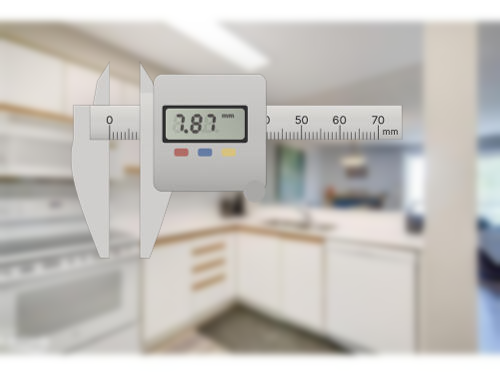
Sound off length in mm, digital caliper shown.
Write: 7.87 mm
